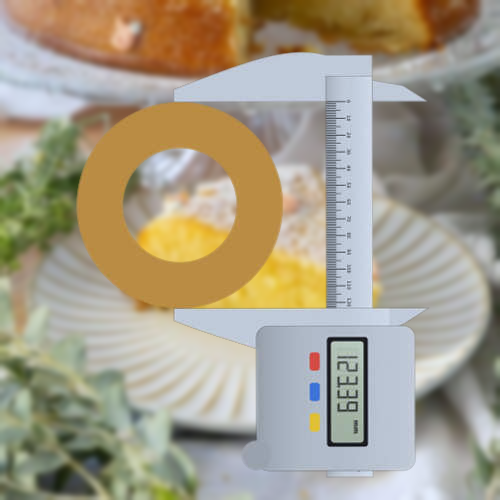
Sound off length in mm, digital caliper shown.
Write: 123.39 mm
